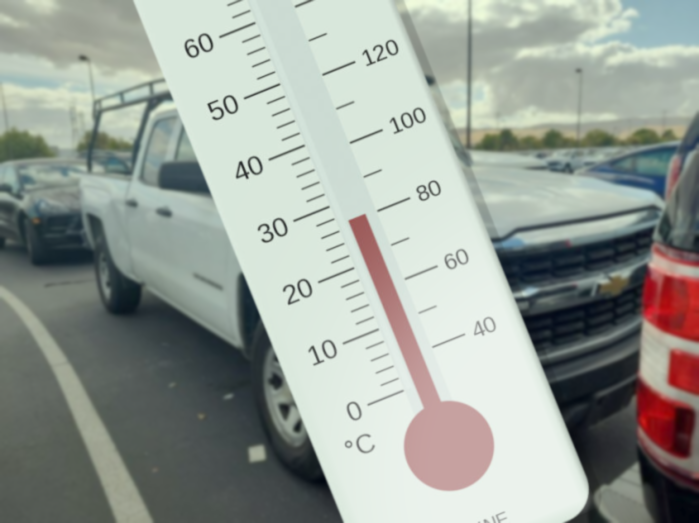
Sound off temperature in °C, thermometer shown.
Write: 27 °C
